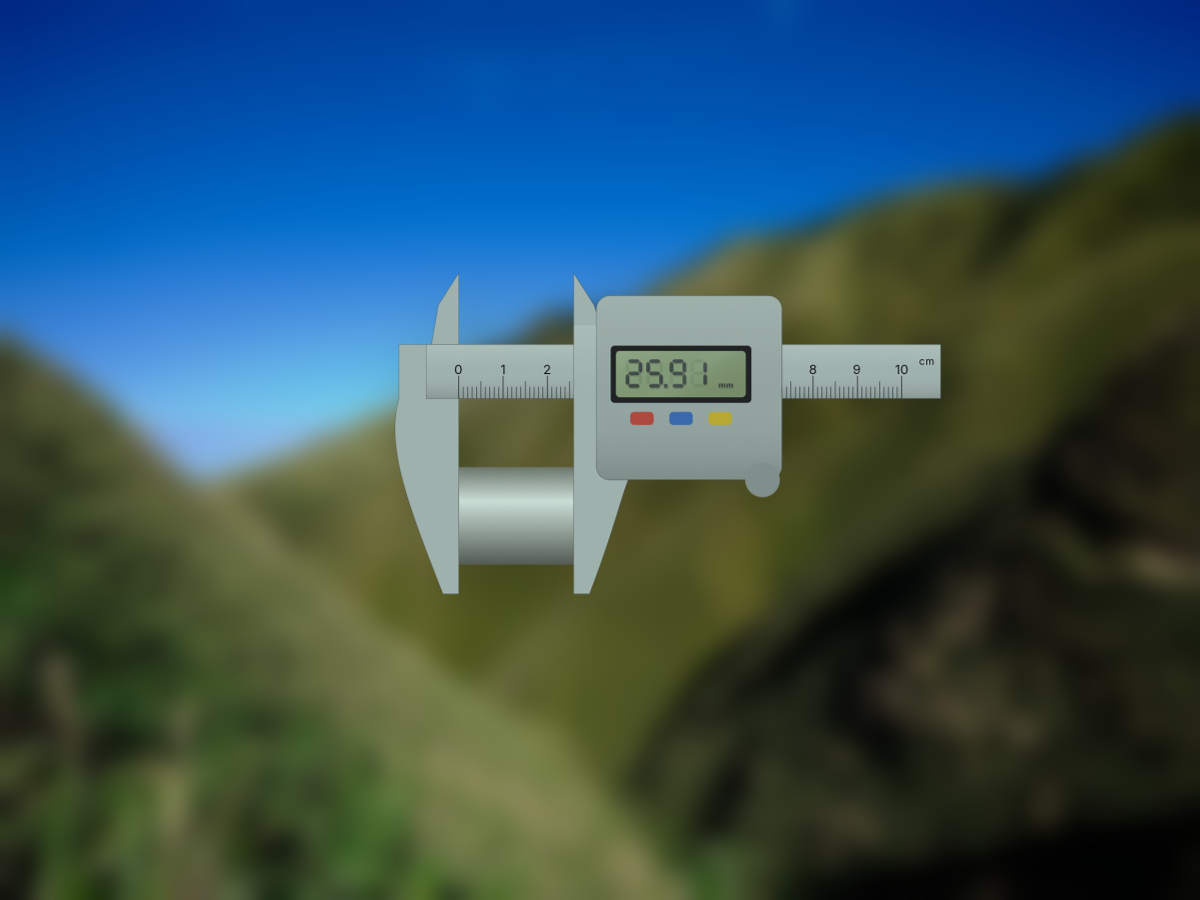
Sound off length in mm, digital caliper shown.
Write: 25.91 mm
